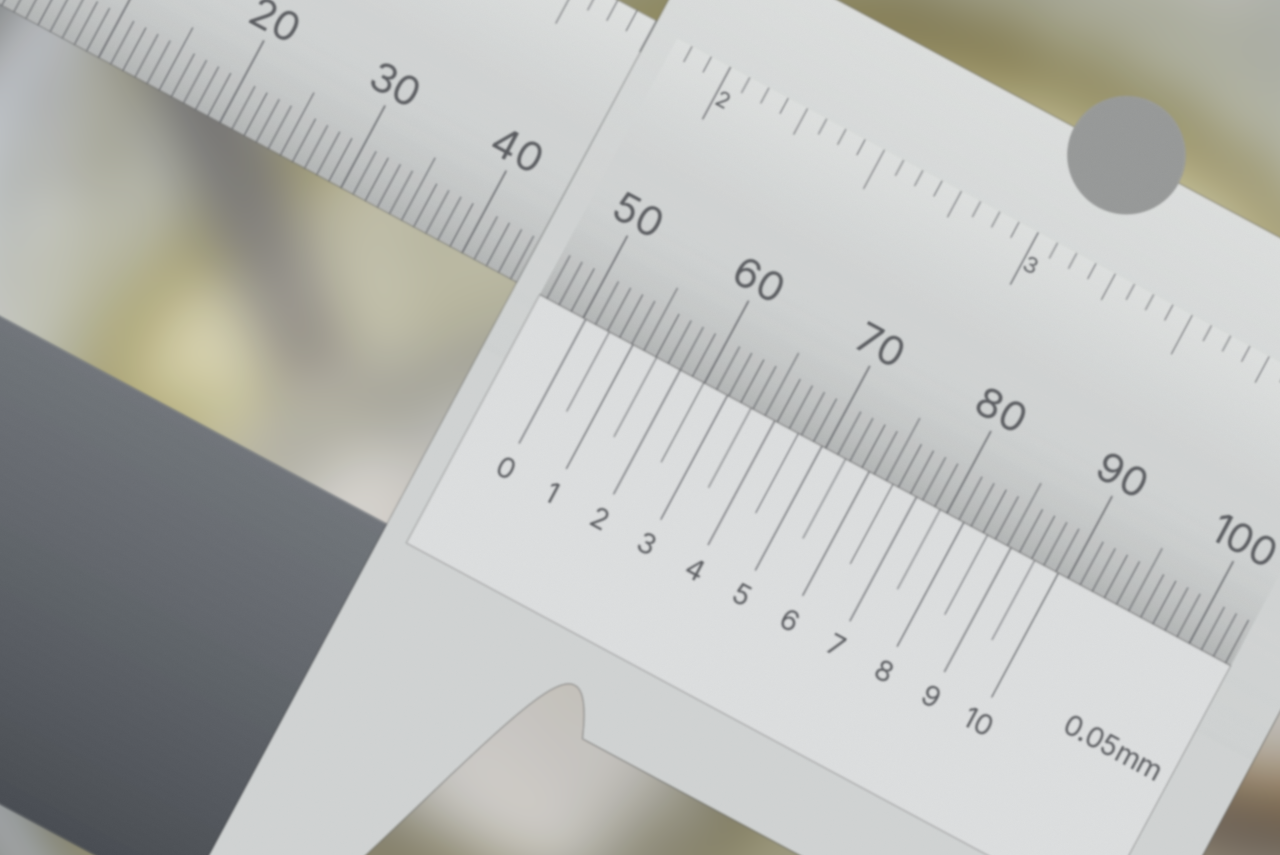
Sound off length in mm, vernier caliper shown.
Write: 50.2 mm
